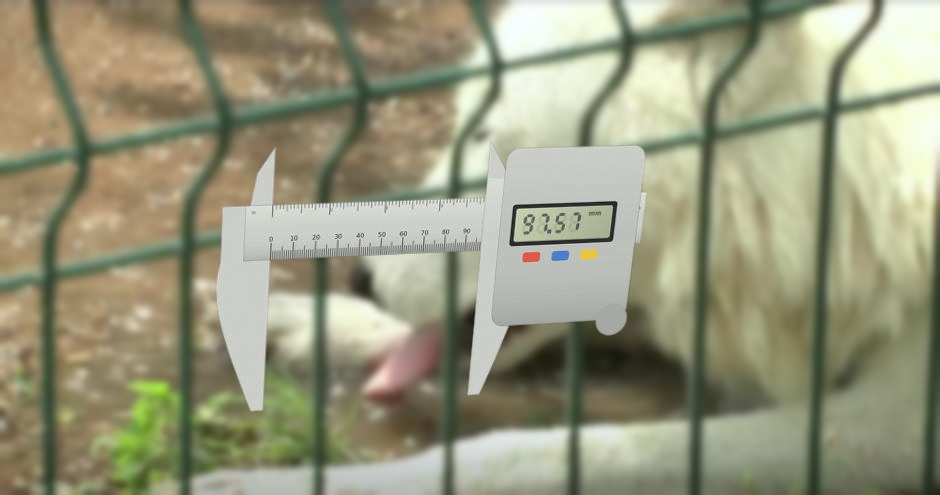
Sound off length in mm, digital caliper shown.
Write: 97.57 mm
